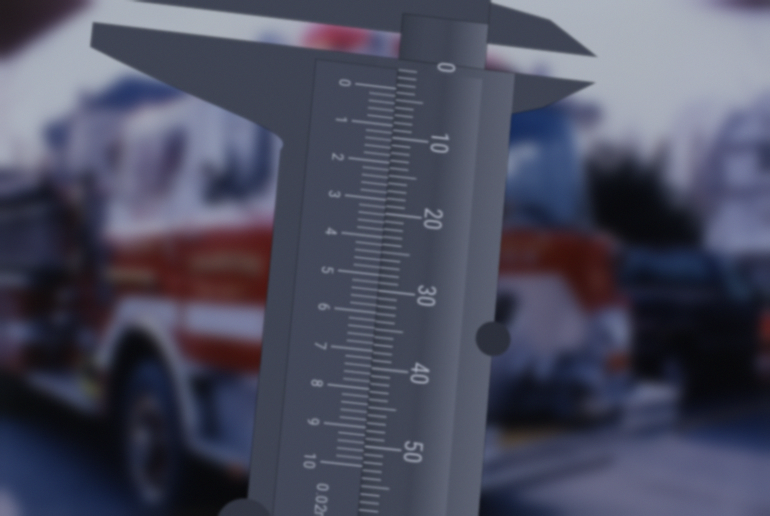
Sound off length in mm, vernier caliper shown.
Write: 3.5 mm
